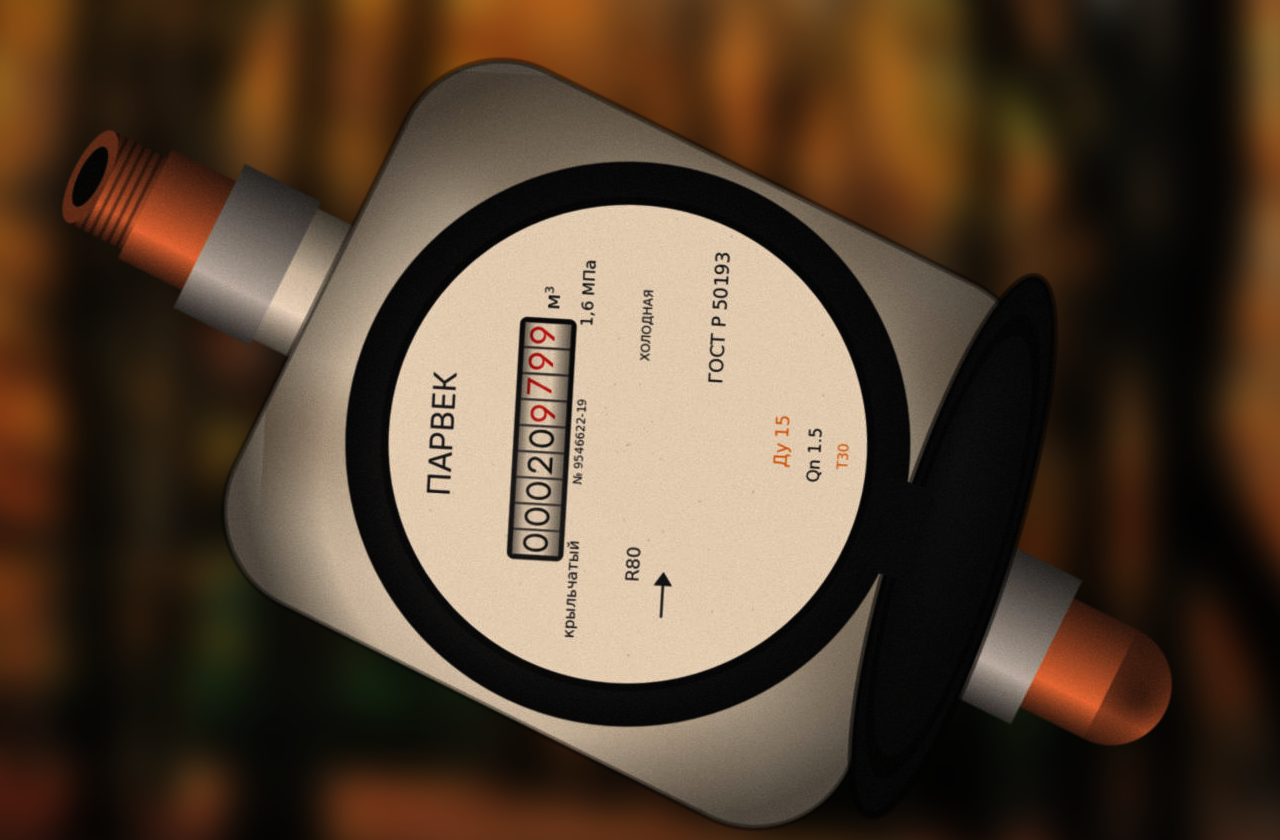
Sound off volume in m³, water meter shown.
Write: 20.9799 m³
